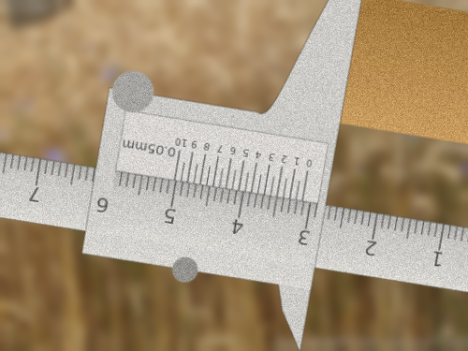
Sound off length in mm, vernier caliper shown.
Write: 31.2 mm
